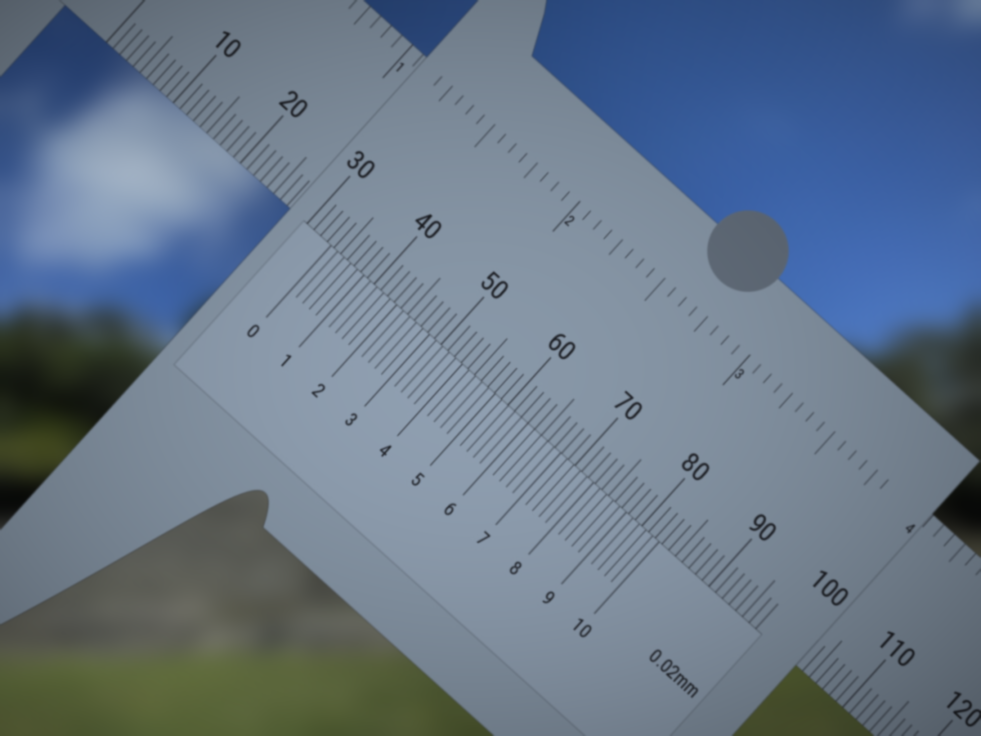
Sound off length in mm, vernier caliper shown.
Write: 33.6 mm
